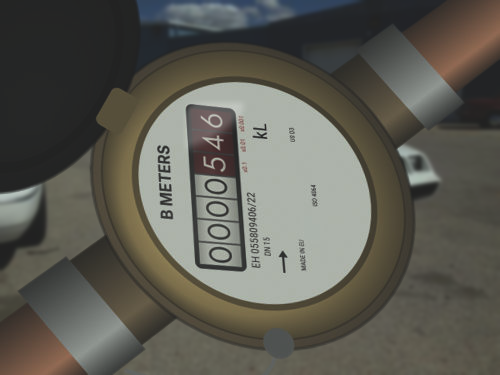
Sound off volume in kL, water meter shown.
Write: 0.546 kL
